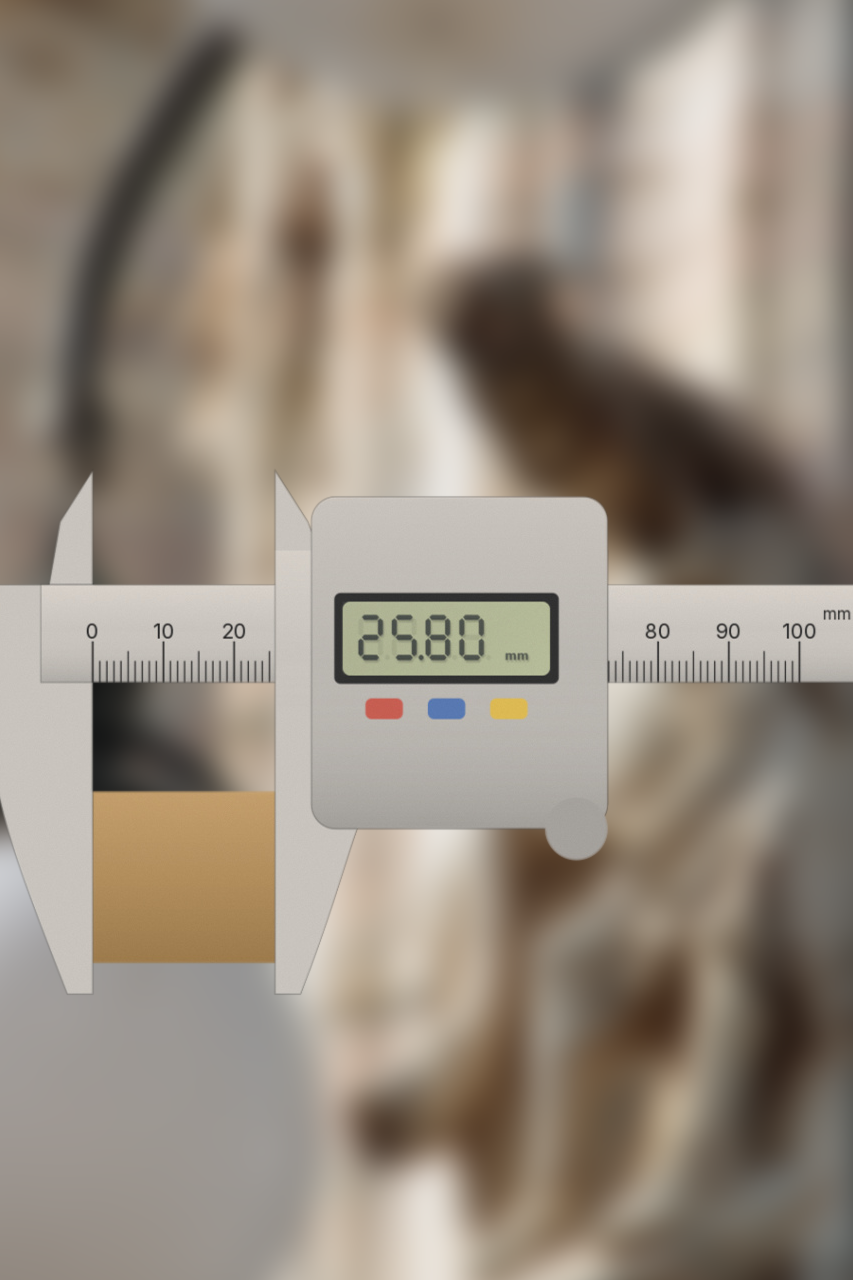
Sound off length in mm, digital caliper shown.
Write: 25.80 mm
